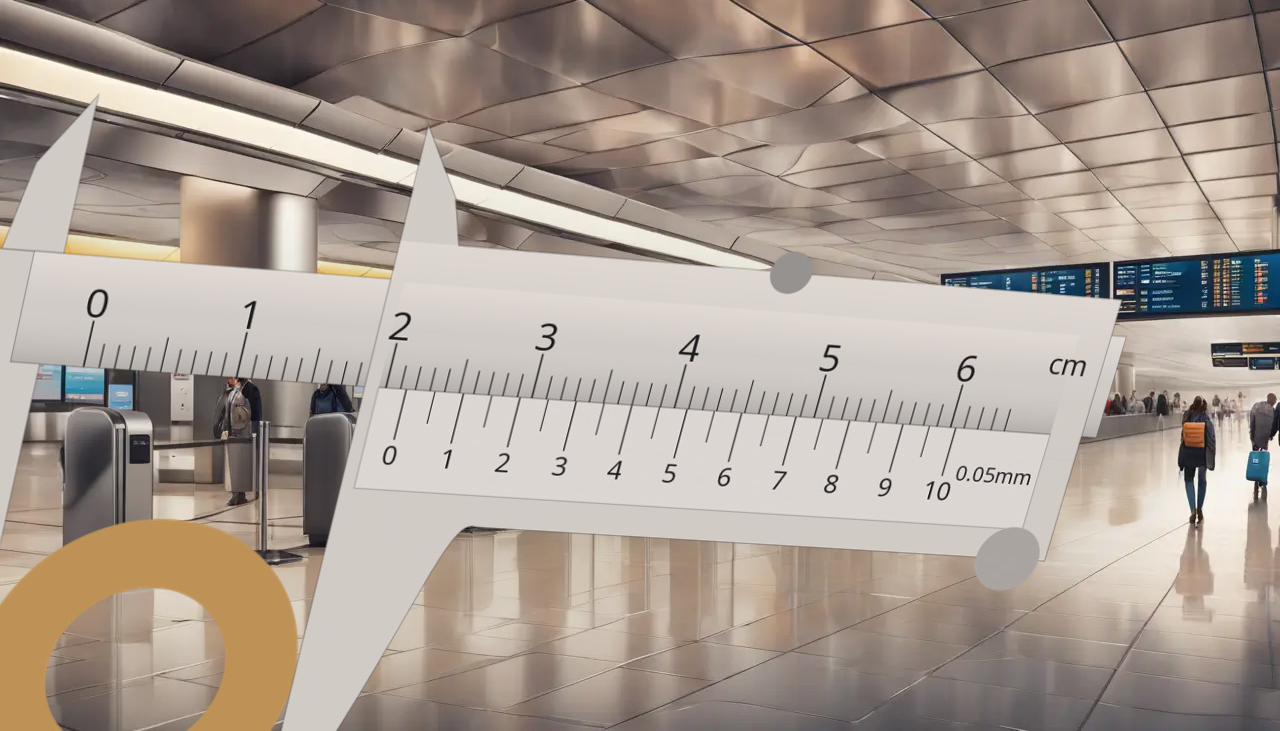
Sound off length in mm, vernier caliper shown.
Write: 21.4 mm
